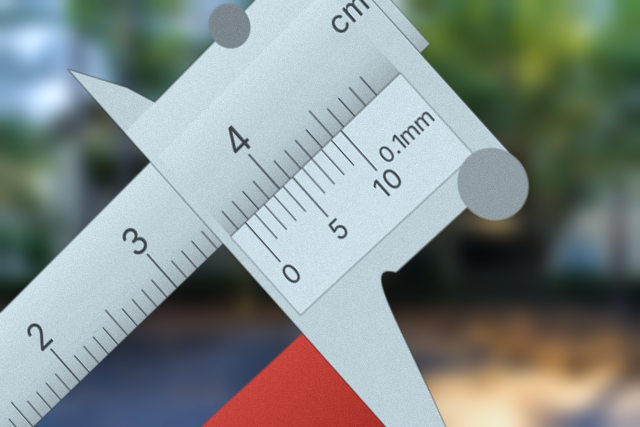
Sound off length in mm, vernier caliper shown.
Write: 36.7 mm
